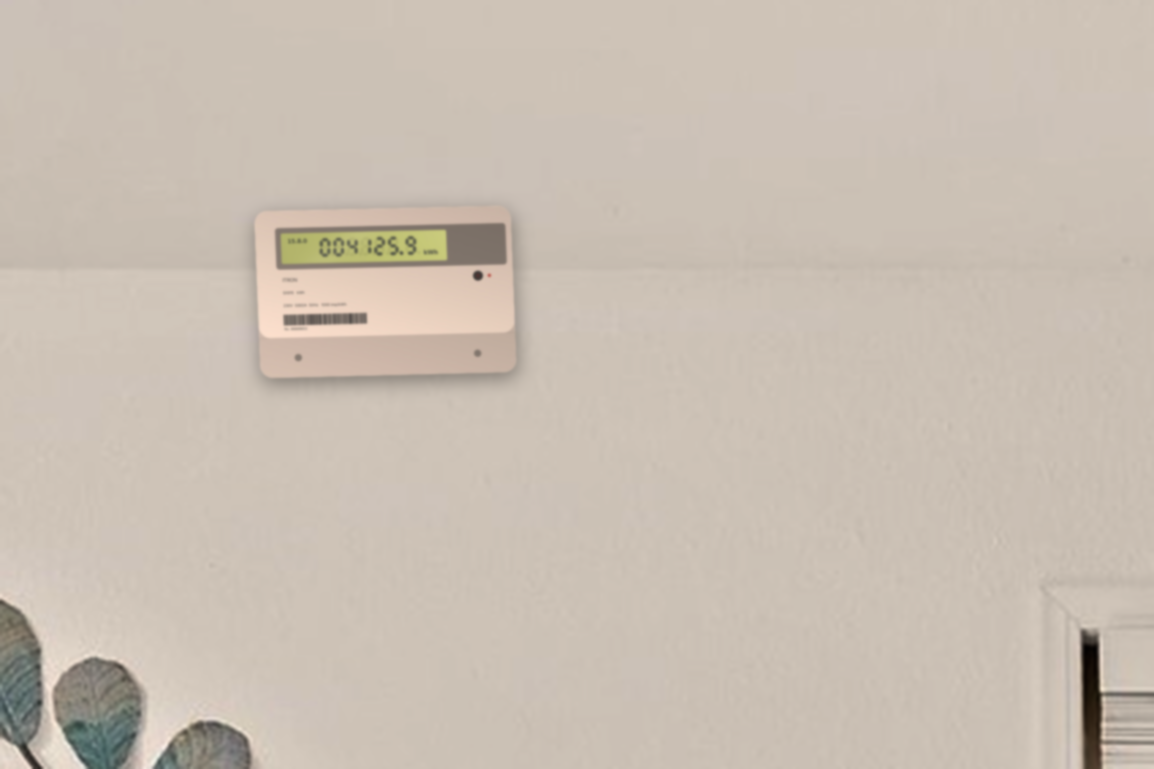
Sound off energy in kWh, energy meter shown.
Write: 4125.9 kWh
